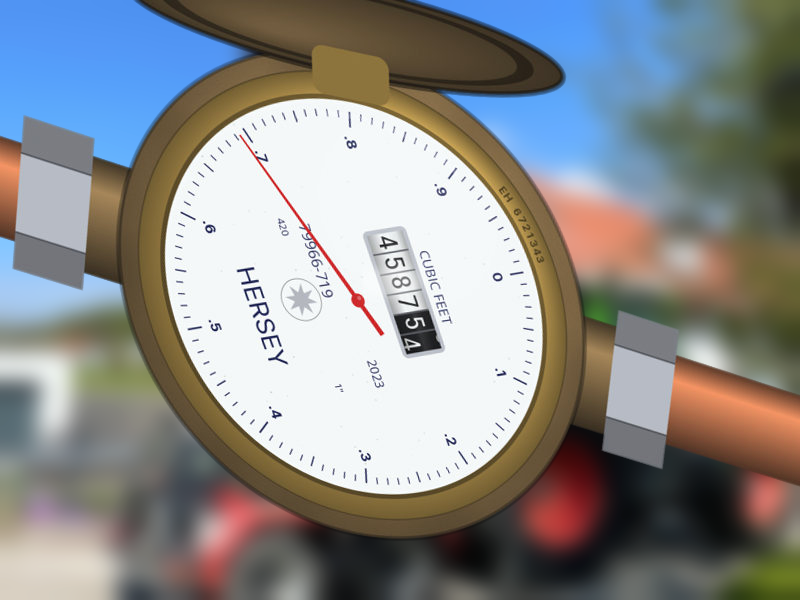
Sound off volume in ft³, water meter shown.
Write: 458753.69 ft³
